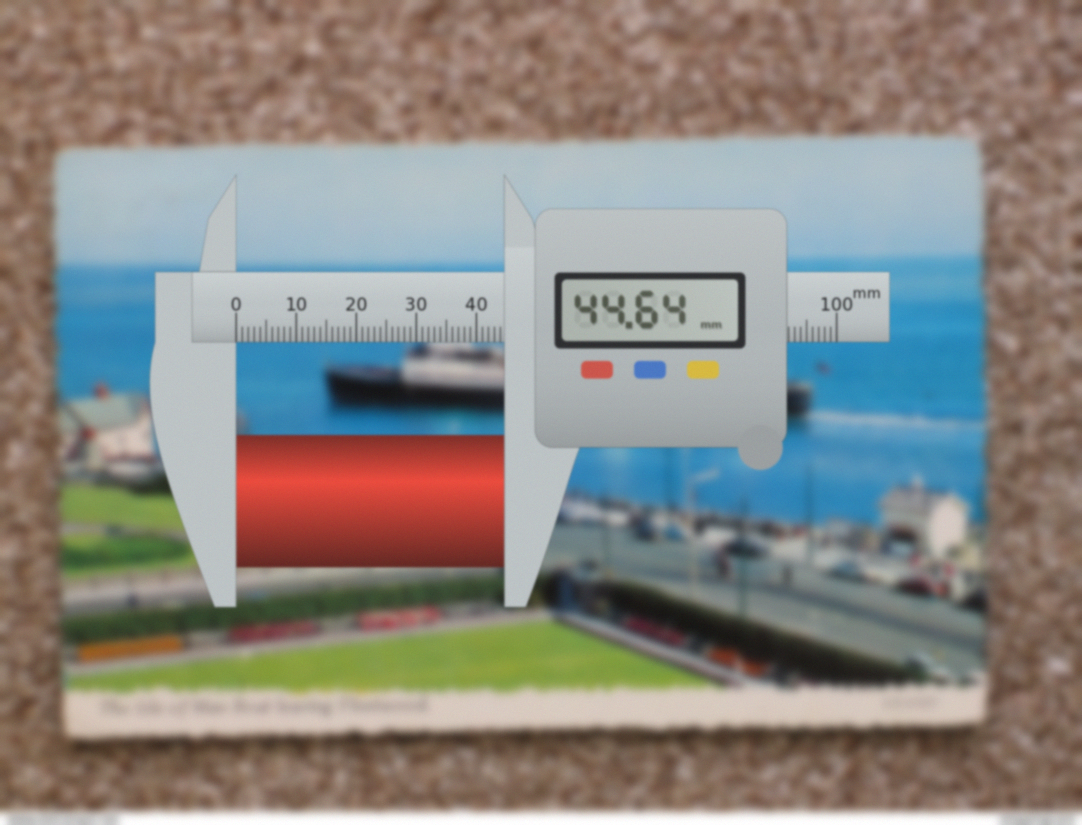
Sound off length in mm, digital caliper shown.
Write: 44.64 mm
